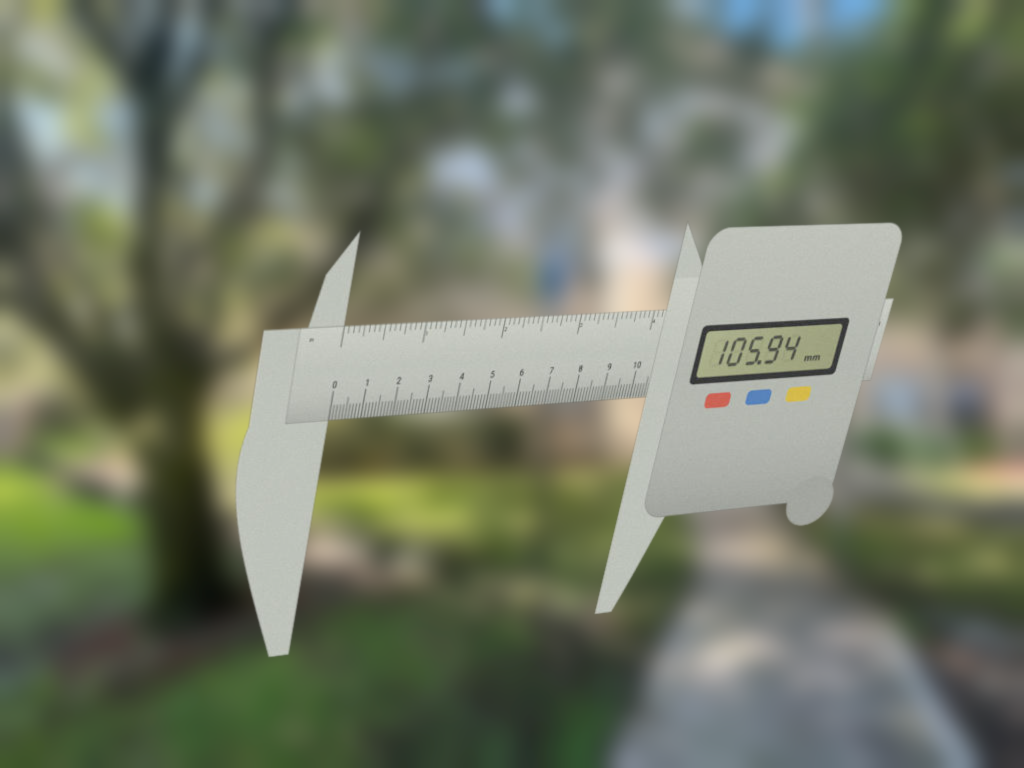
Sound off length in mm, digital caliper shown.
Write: 105.94 mm
